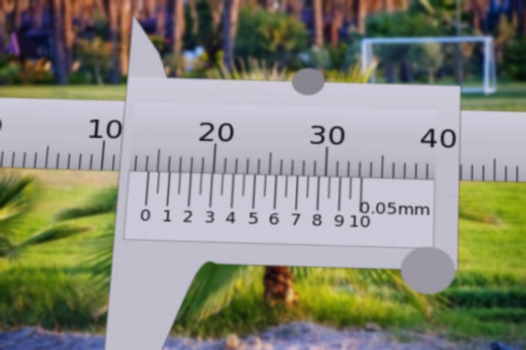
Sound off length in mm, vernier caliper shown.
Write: 14.2 mm
